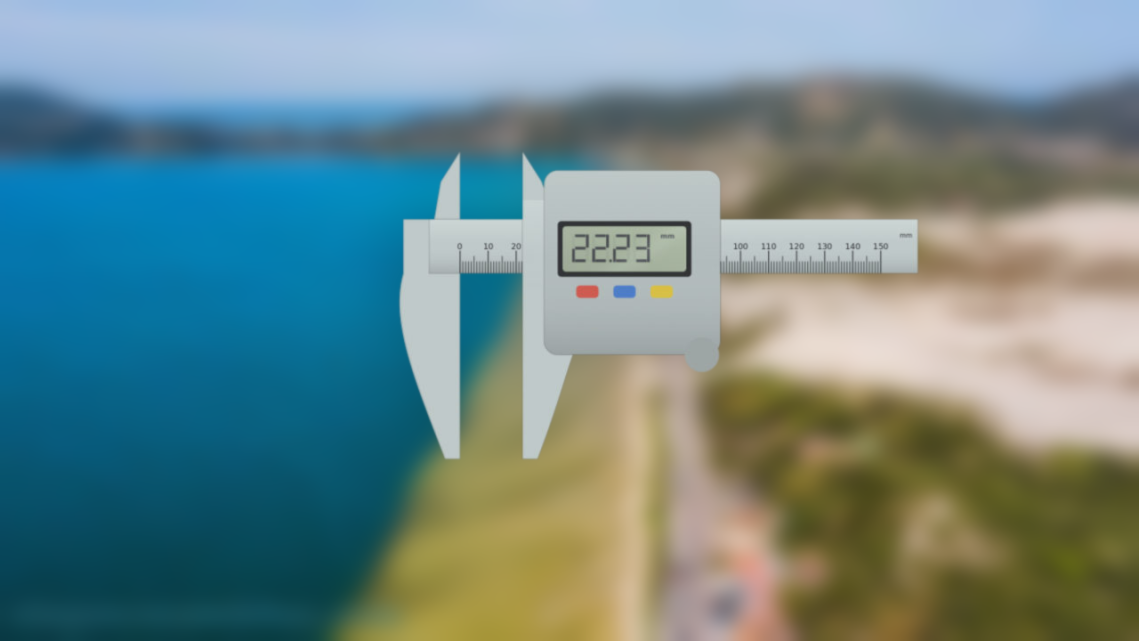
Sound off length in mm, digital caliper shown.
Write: 22.23 mm
